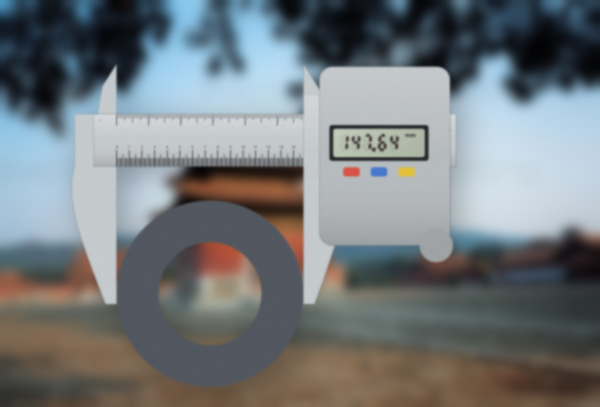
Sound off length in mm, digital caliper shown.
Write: 147.64 mm
